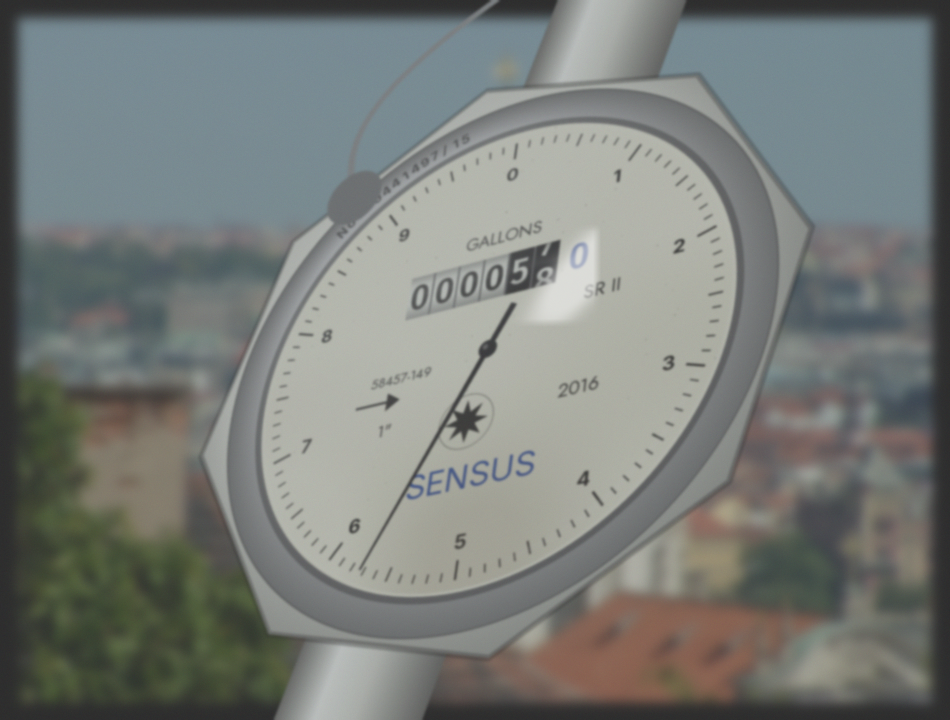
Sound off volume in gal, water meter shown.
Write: 575.7 gal
